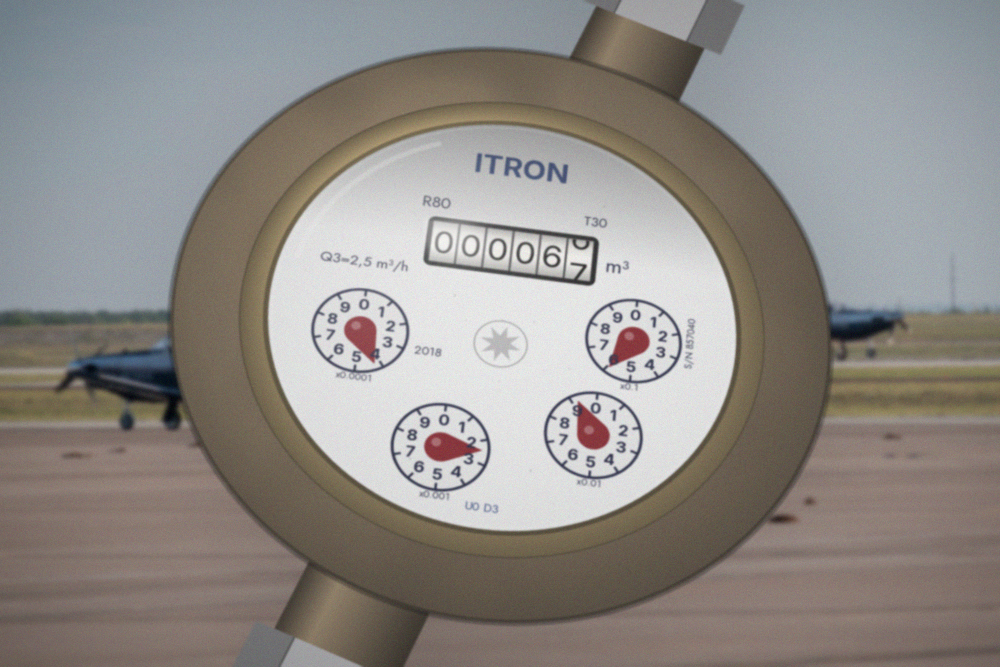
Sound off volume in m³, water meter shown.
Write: 66.5924 m³
